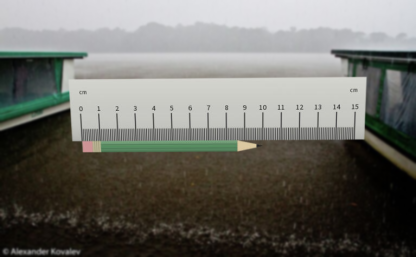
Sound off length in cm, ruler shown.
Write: 10 cm
